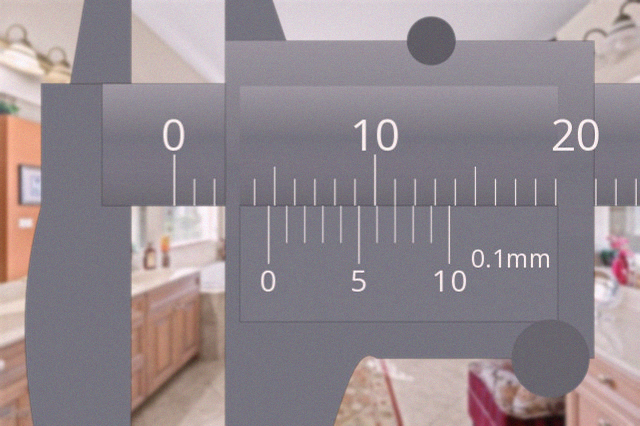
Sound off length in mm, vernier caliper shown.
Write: 4.7 mm
